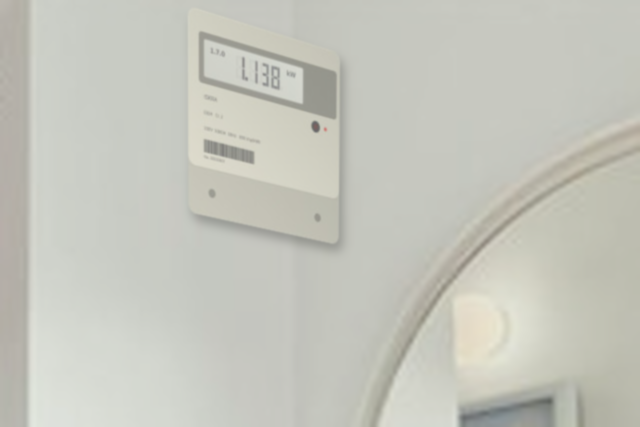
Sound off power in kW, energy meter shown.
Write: 1.138 kW
